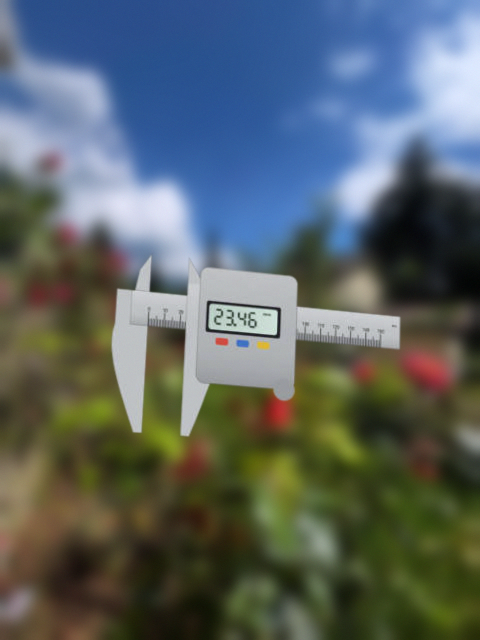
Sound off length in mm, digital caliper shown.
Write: 23.46 mm
